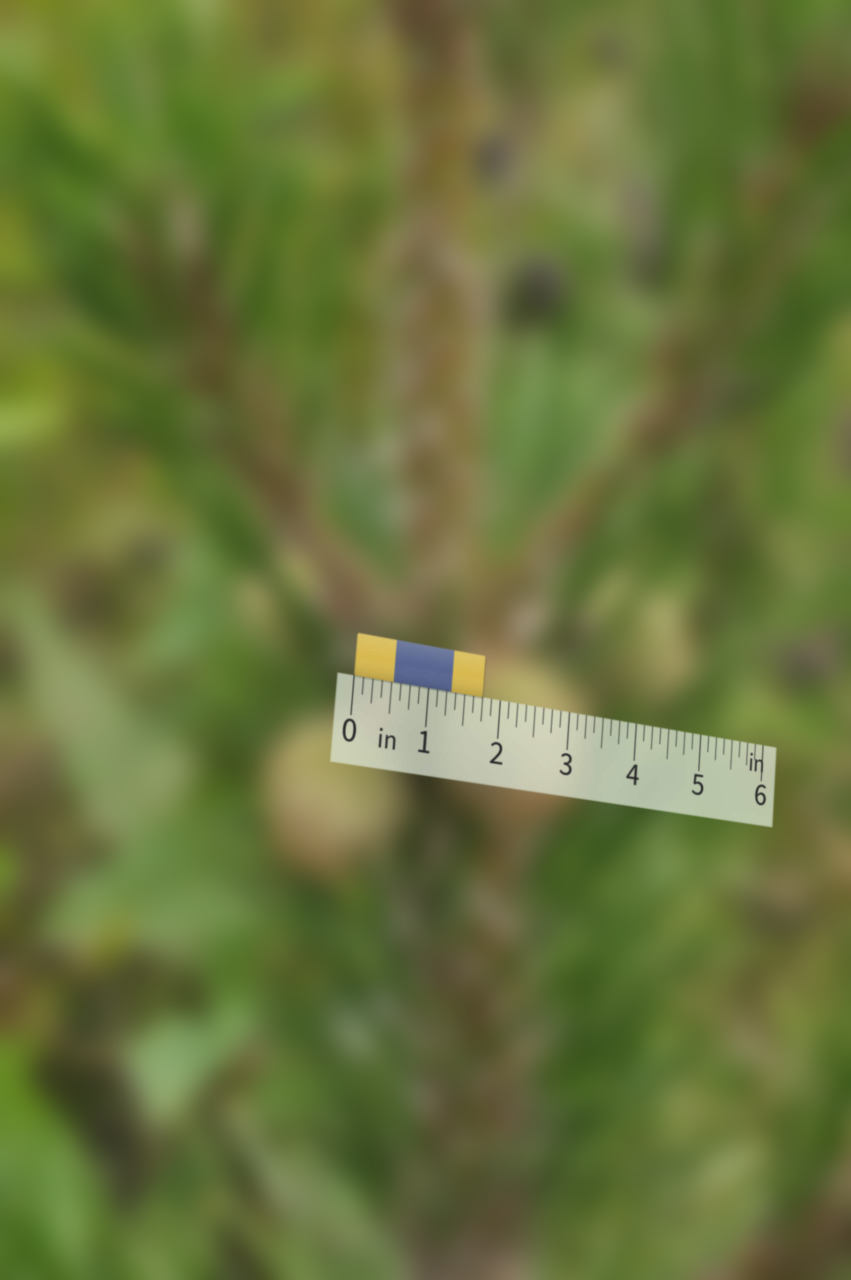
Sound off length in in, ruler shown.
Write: 1.75 in
